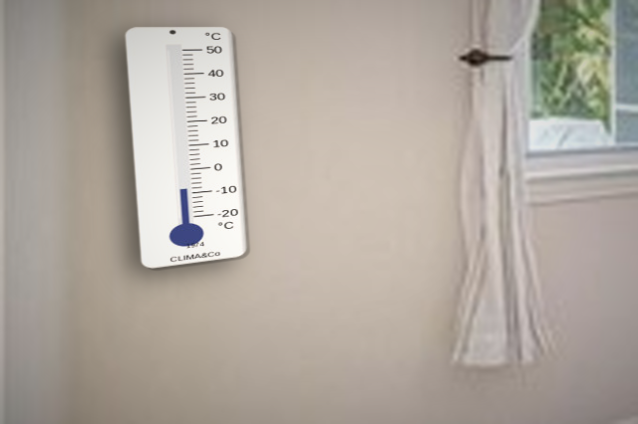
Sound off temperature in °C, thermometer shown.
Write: -8 °C
